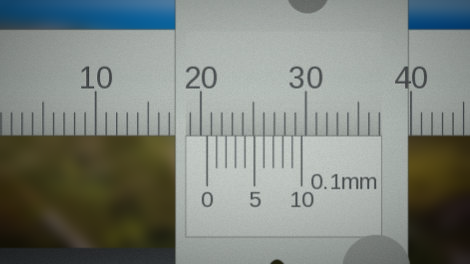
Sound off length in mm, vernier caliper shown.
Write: 20.6 mm
